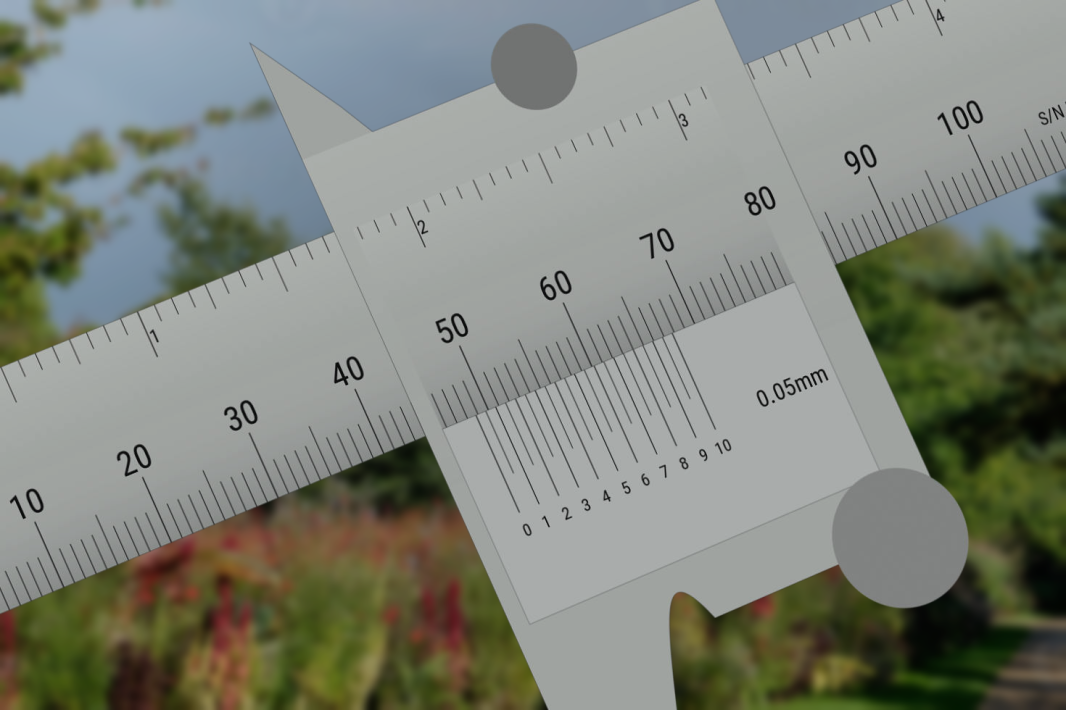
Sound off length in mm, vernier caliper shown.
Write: 48.8 mm
